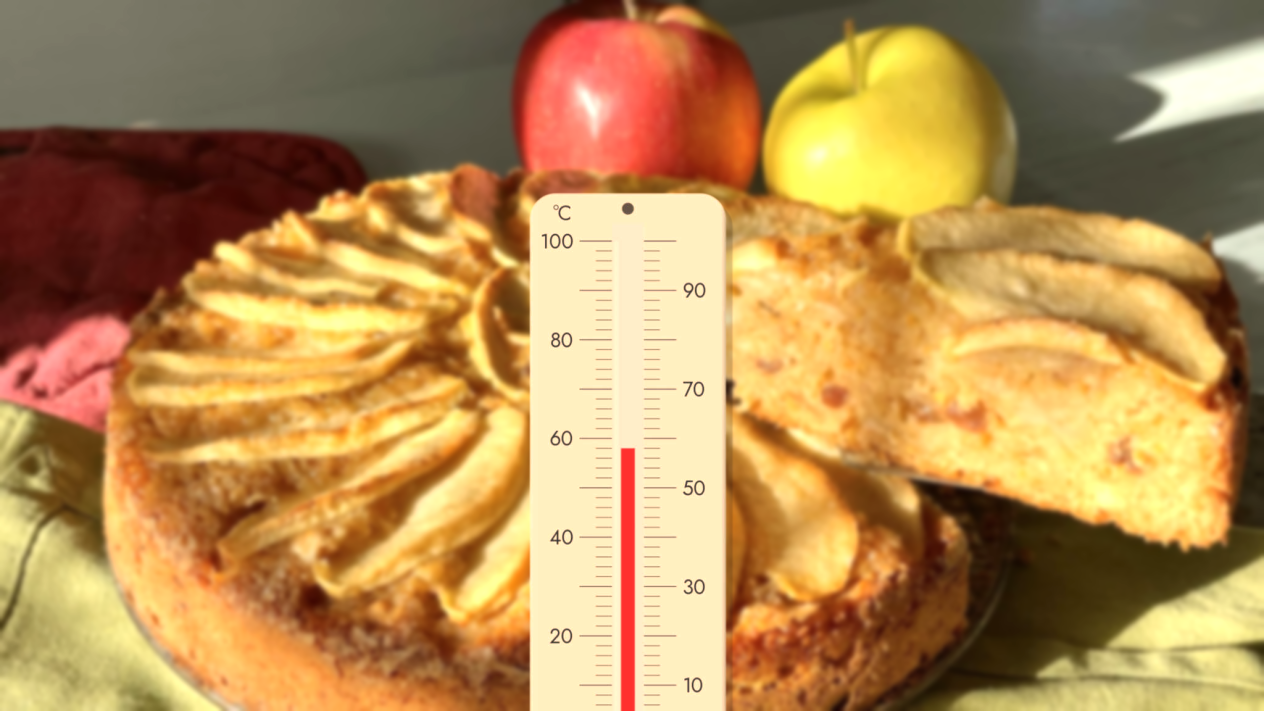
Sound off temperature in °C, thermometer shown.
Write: 58 °C
